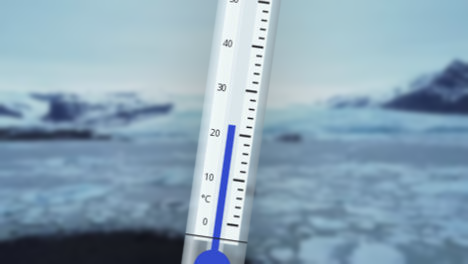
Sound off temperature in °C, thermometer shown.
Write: 22 °C
